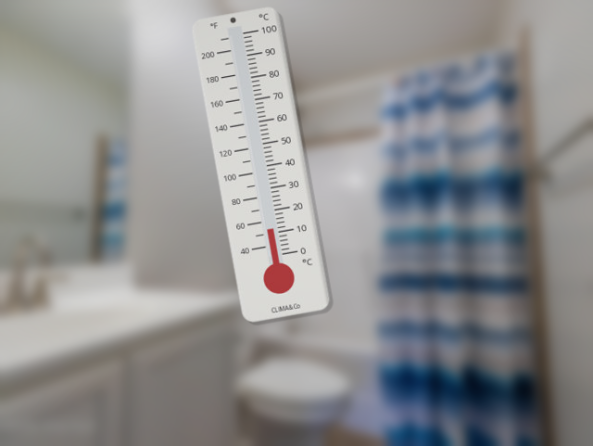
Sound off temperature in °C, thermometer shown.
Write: 12 °C
